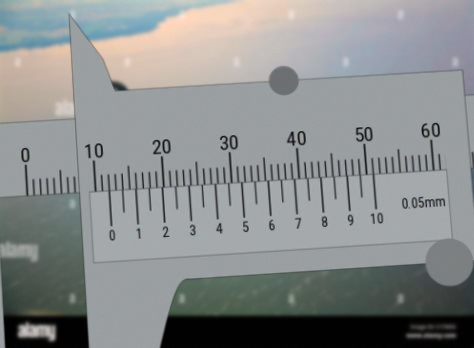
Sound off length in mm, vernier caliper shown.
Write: 12.0 mm
